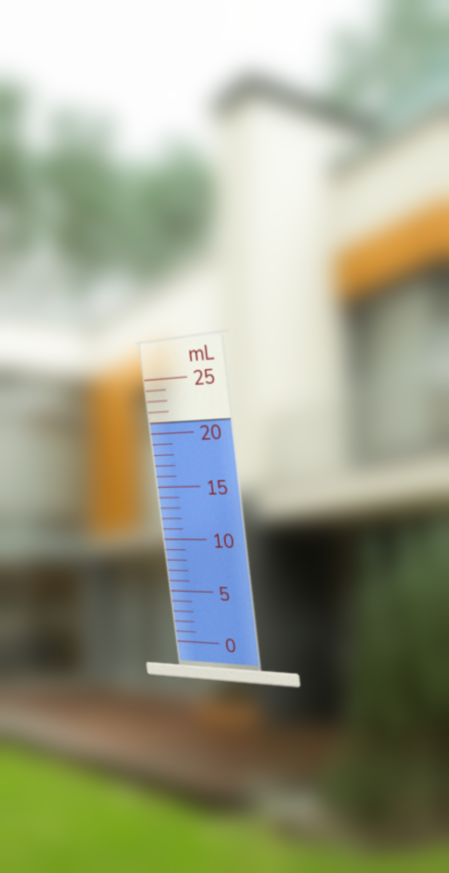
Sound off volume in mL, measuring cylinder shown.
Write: 21 mL
